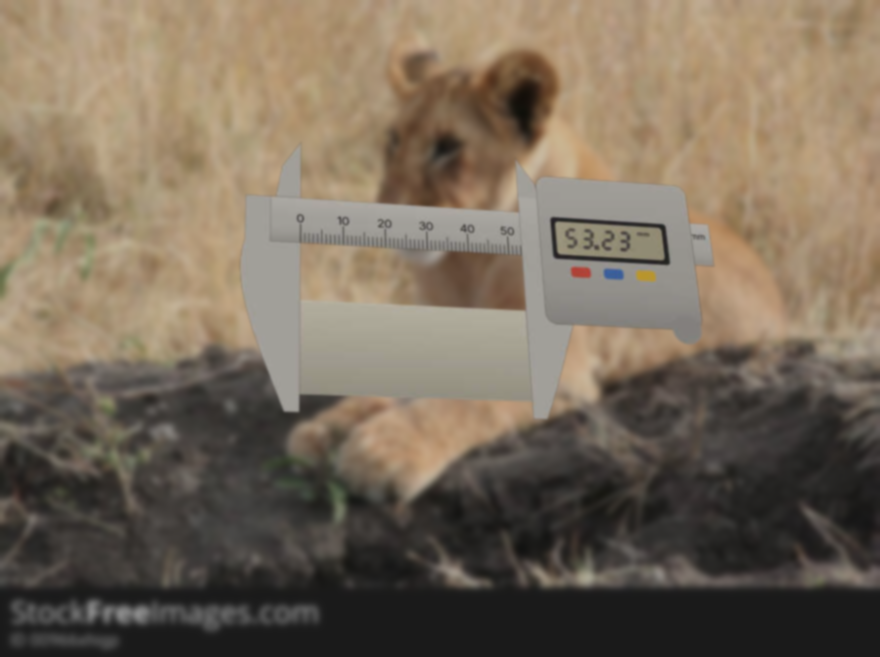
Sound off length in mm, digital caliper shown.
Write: 53.23 mm
